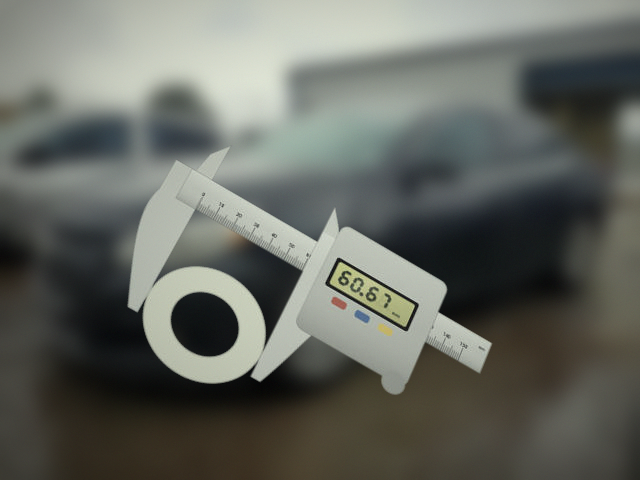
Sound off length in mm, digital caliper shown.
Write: 60.67 mm
